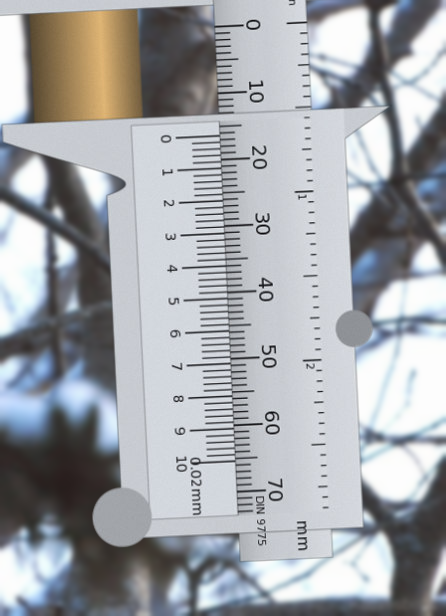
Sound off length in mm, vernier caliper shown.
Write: 16.4 mm
